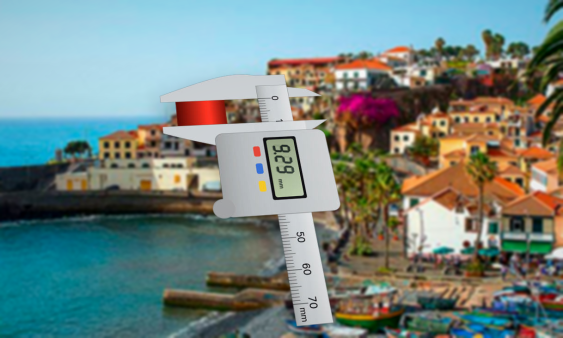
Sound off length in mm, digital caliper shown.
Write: 9.29 mm
